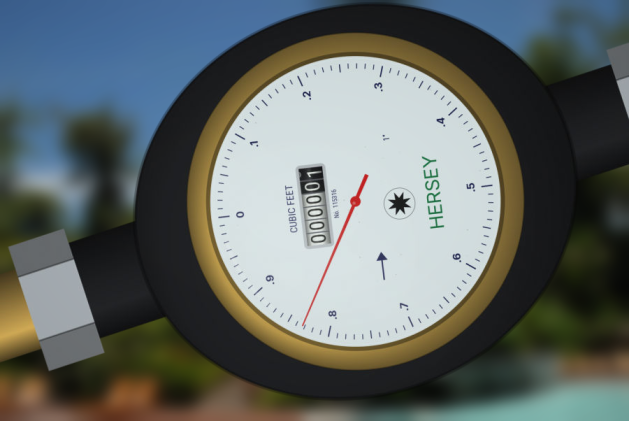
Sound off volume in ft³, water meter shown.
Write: 0.83 ft³
